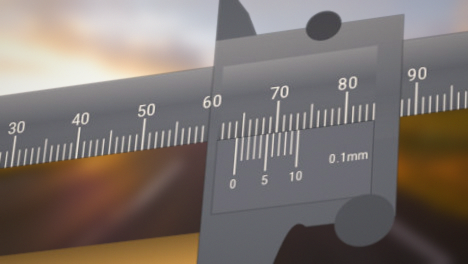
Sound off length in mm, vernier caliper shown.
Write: 64.2 mm
